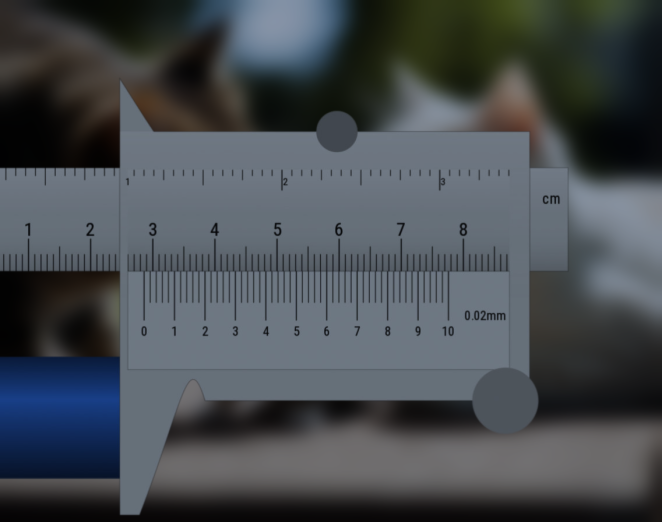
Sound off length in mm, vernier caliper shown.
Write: 28.6 mm
